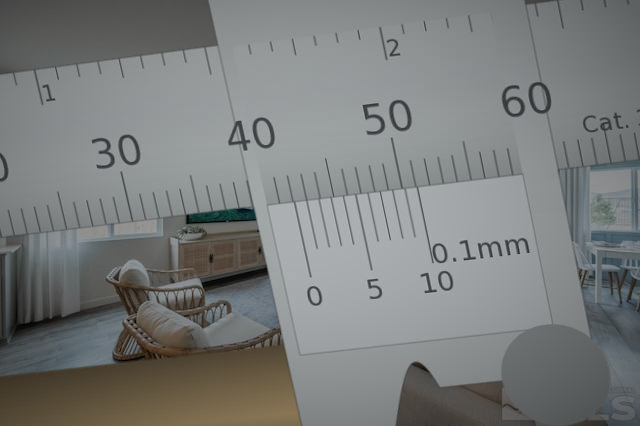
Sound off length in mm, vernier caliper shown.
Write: 42.1 mm
